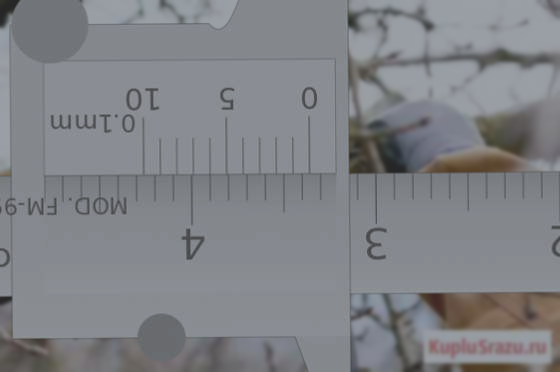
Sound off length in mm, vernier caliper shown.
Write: 33.6 mm
